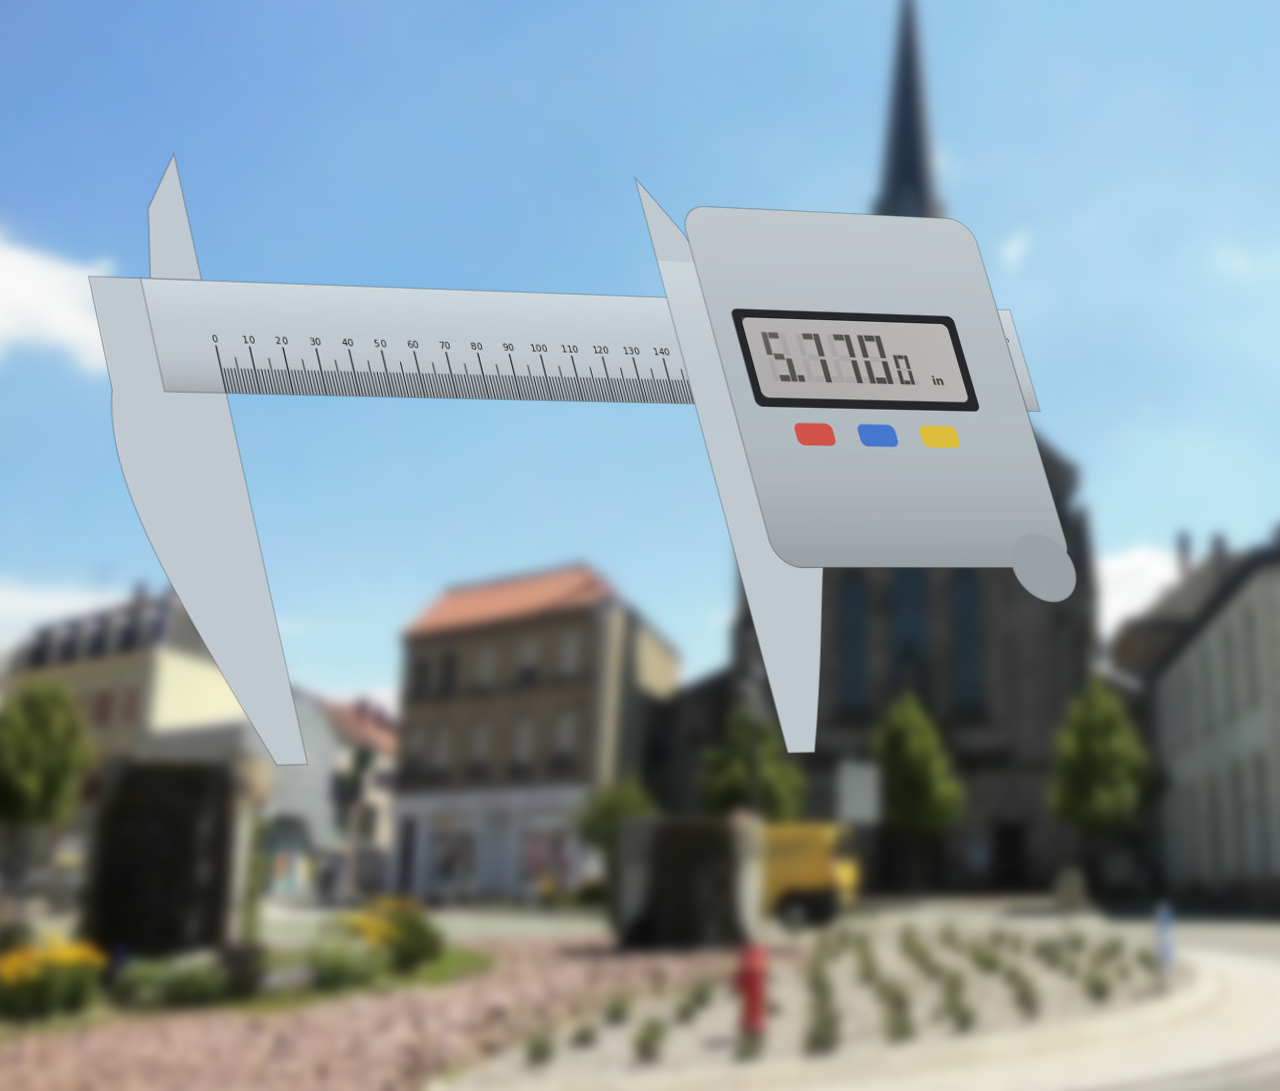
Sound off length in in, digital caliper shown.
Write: 5.7700 in
